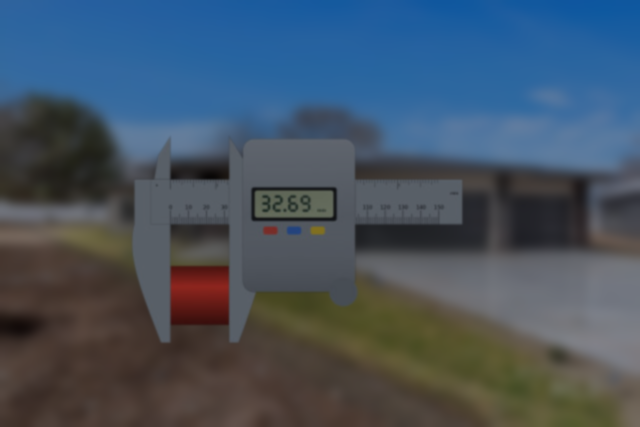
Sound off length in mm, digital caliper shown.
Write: 32.69 mm
